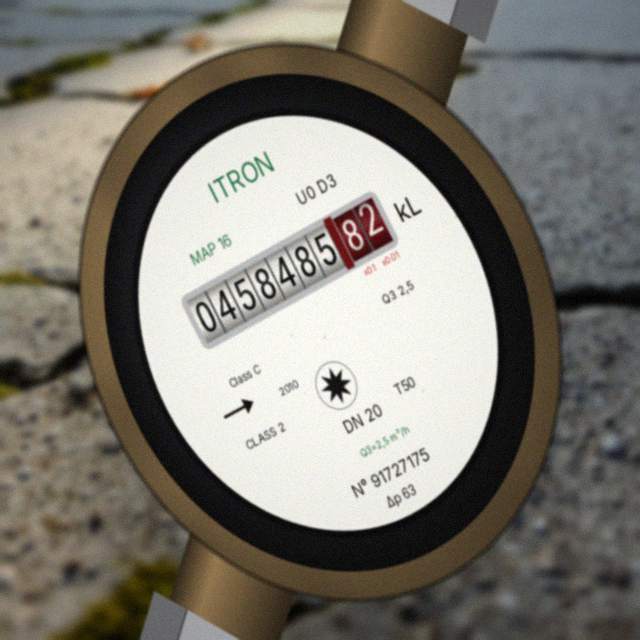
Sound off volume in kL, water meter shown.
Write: 458485.82 kL
